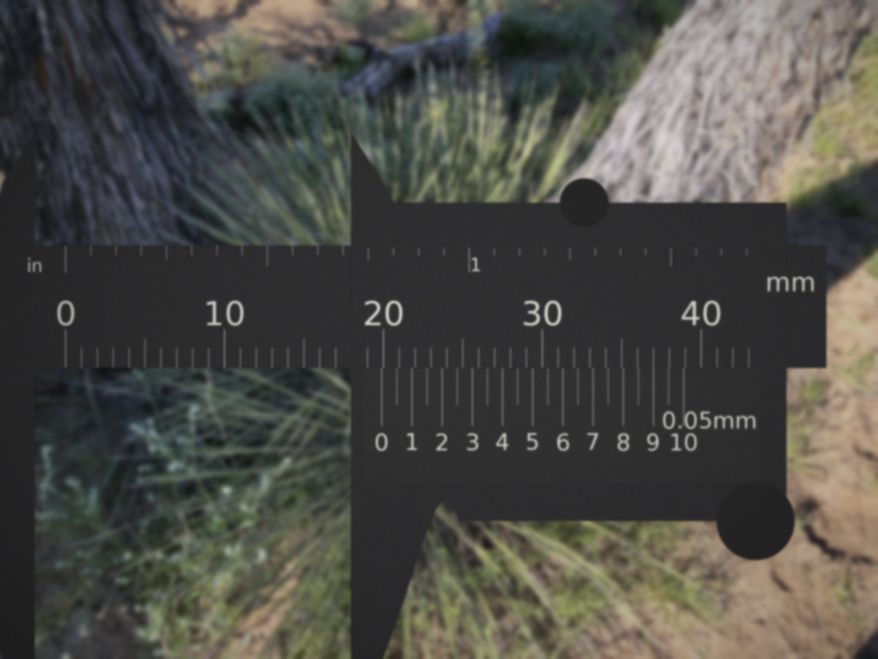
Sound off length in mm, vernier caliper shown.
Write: 19.9 mm
